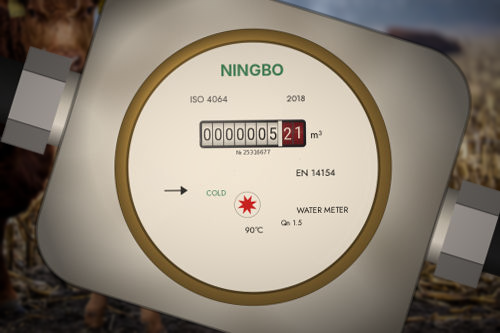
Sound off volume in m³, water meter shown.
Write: 5.21 m³
